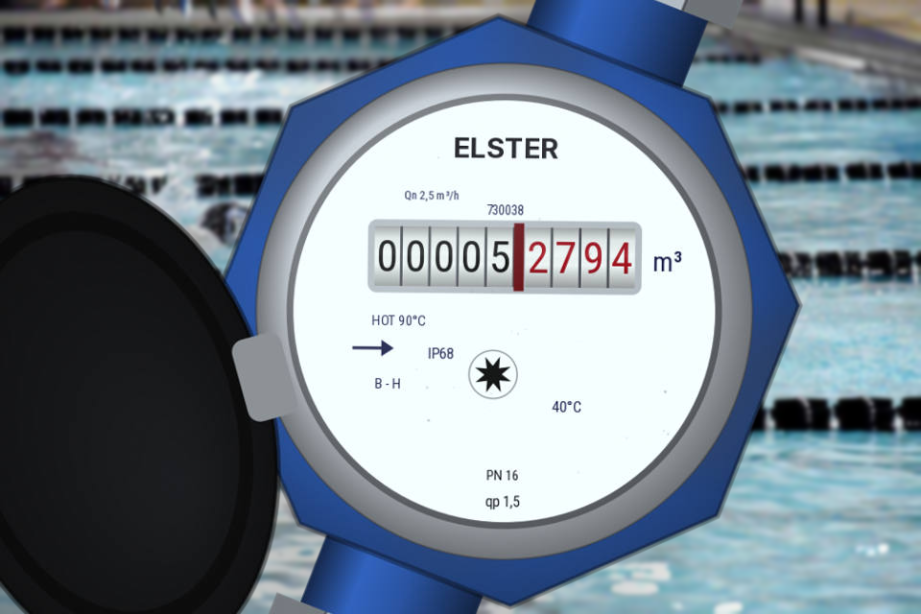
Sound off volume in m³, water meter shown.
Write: 5.2794 m³
